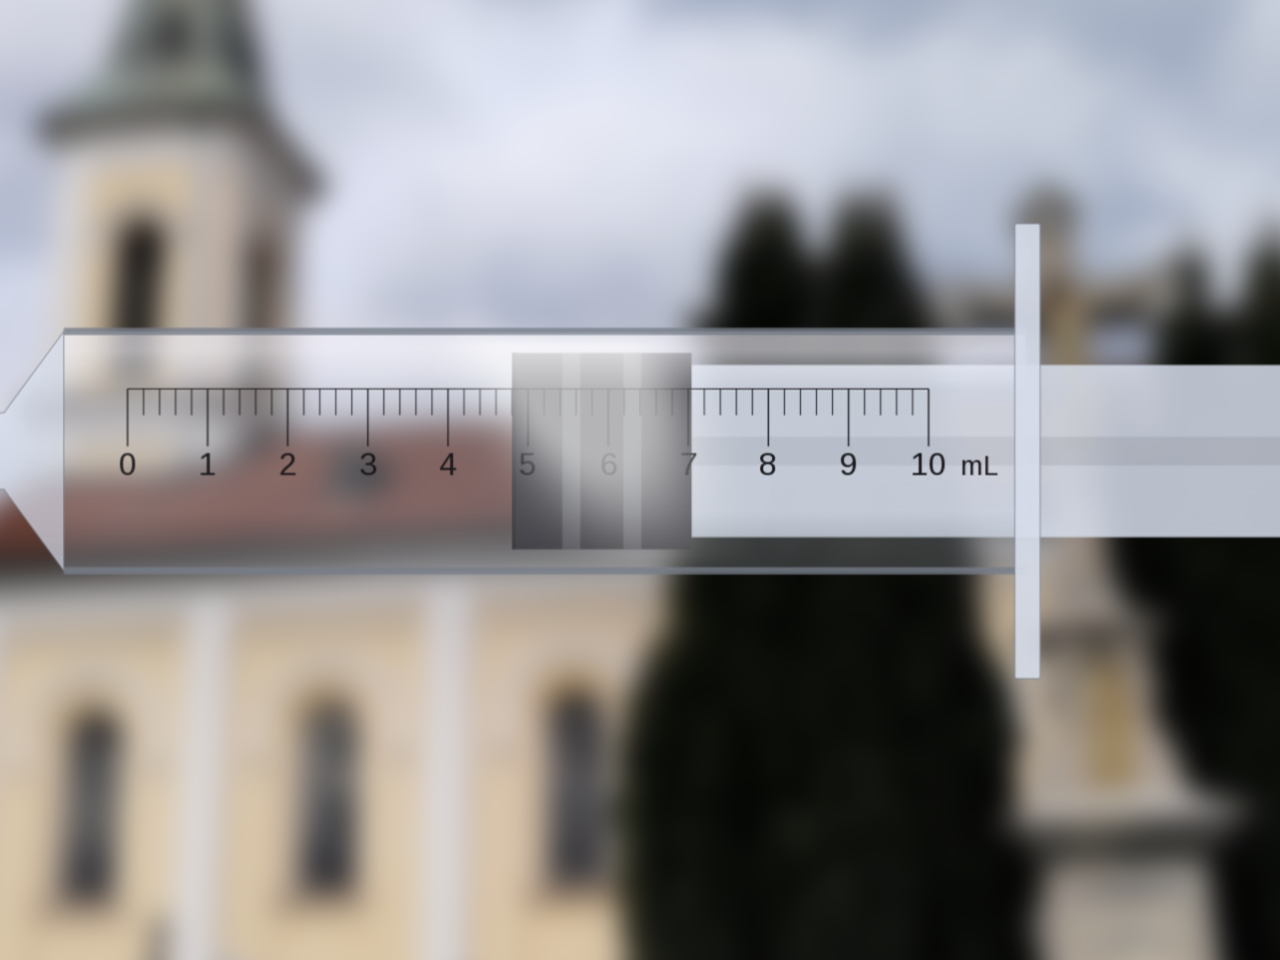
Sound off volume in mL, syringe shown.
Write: 4.8 mL
